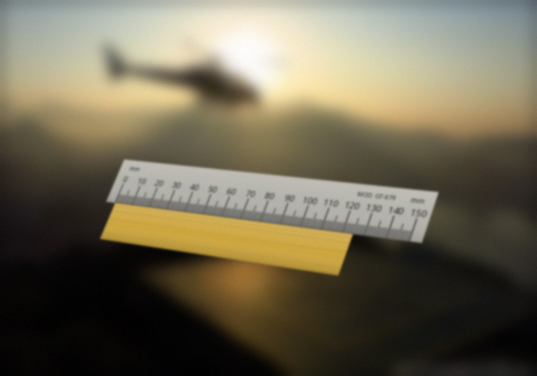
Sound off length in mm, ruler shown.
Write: 125 mm
